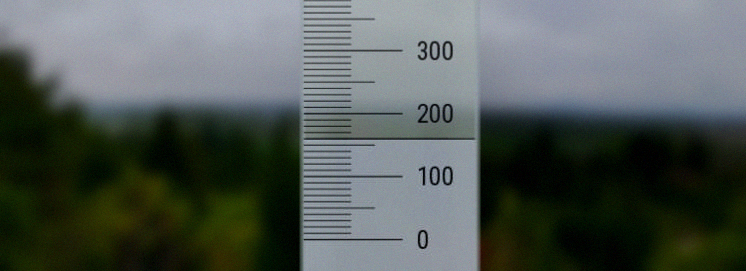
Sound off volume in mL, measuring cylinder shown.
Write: 160 mL
